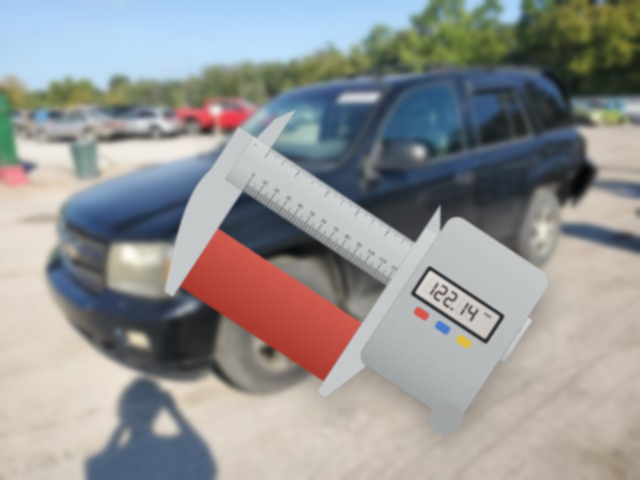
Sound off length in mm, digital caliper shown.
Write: 122.14 mm
